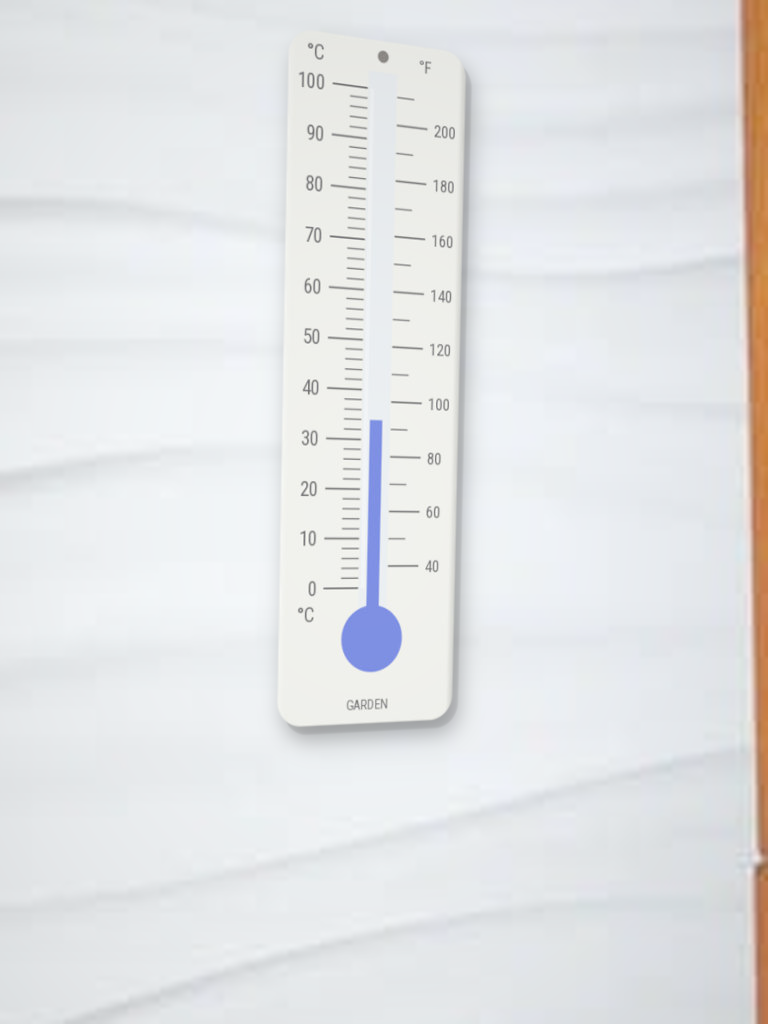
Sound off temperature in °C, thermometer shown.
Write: 34 °C
